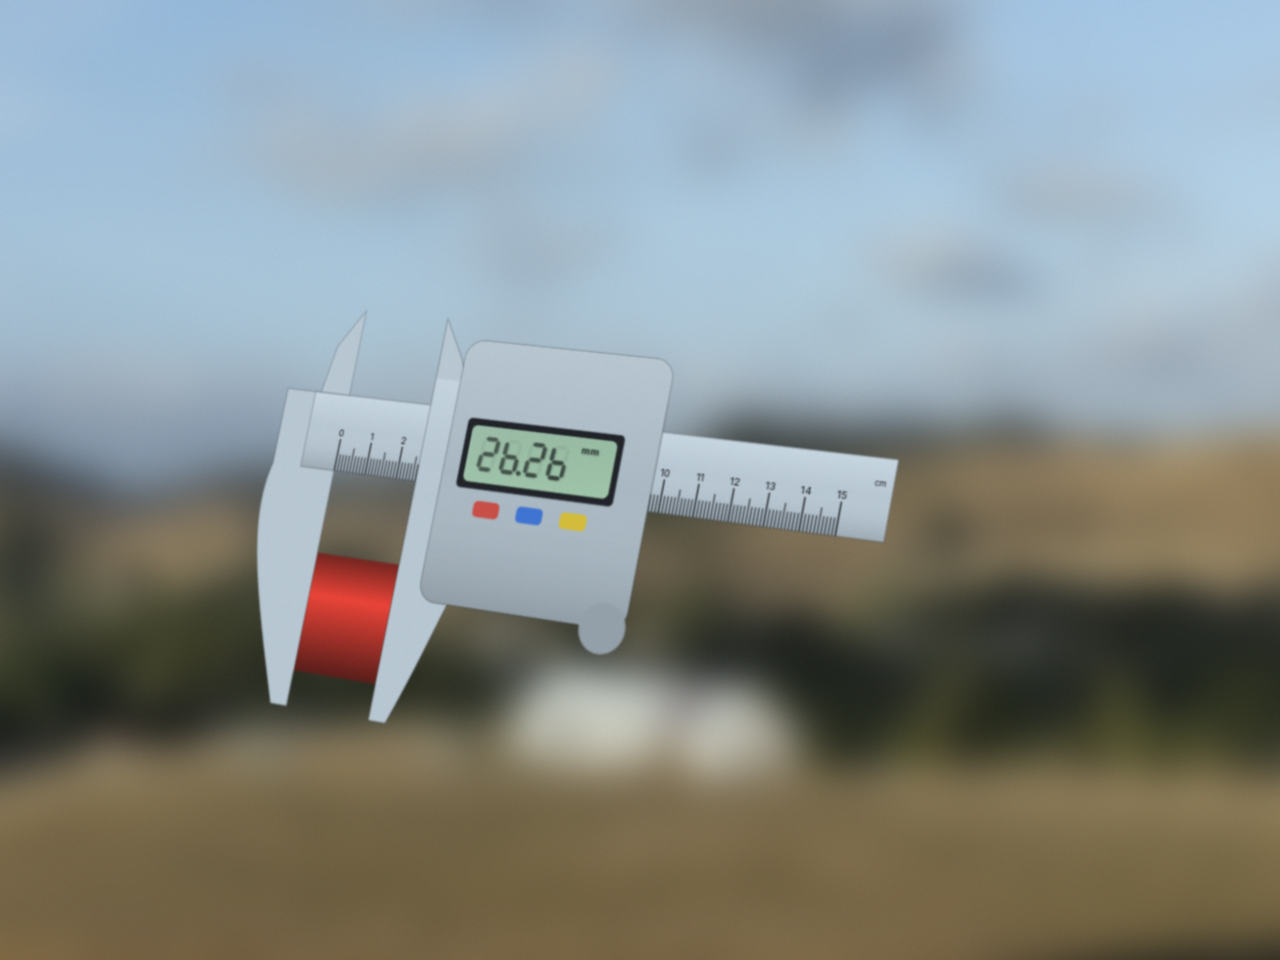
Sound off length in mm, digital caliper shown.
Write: 26.26 mm
